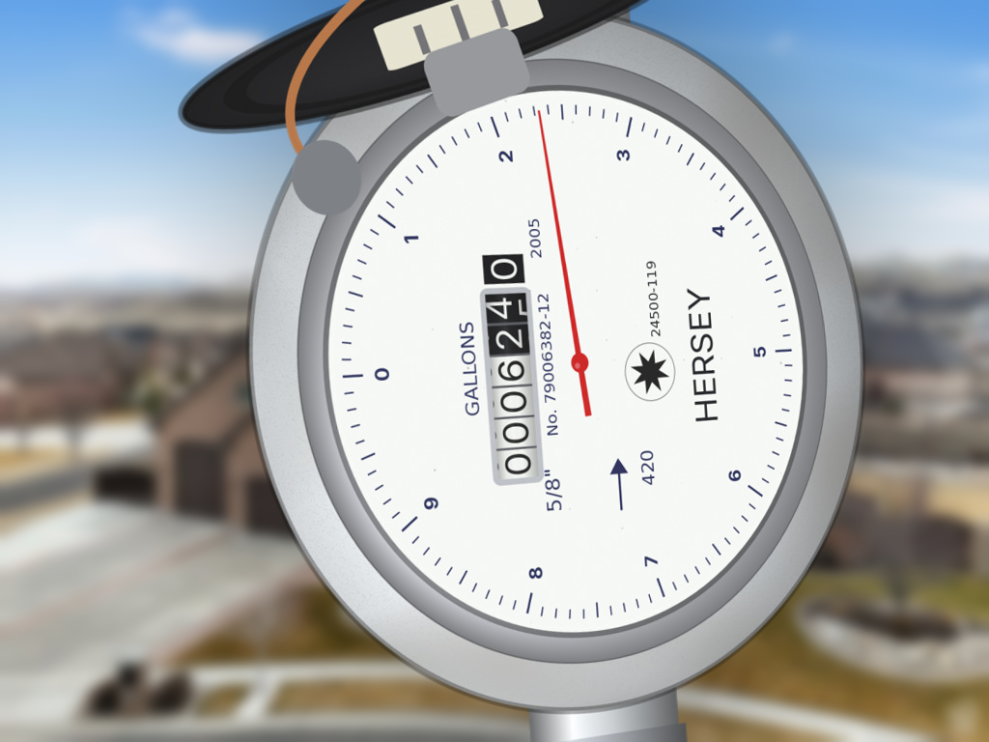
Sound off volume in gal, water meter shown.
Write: 6242.3 gal
